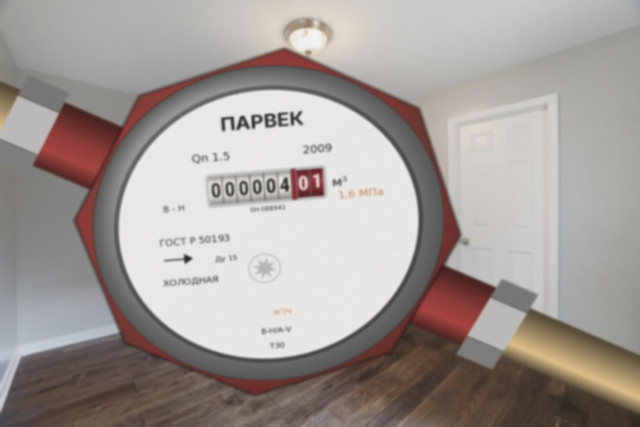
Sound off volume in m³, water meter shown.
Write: 4.01 m³
